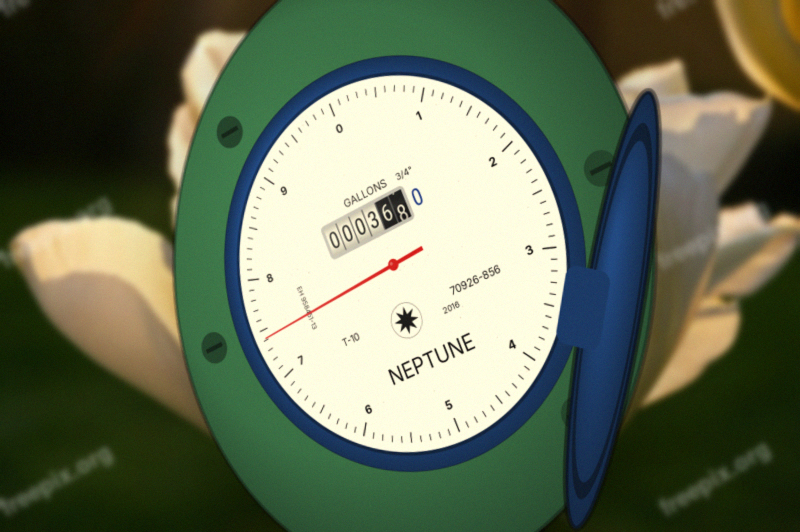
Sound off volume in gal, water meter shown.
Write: 3677.4 gal
